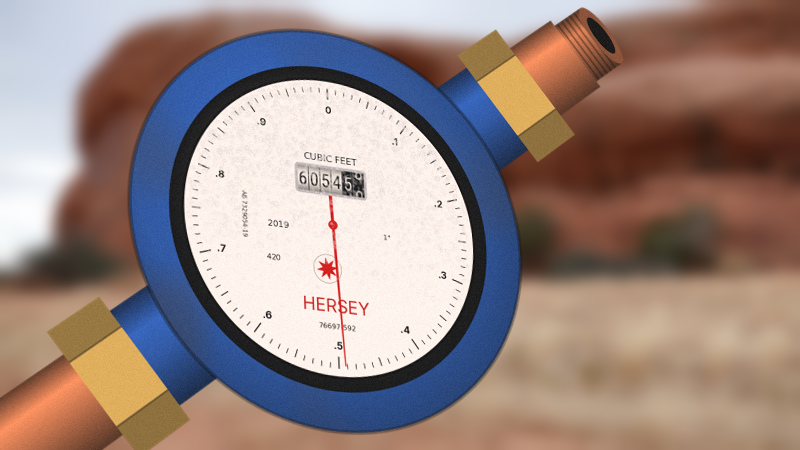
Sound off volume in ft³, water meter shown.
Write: 605458.49 ft³
